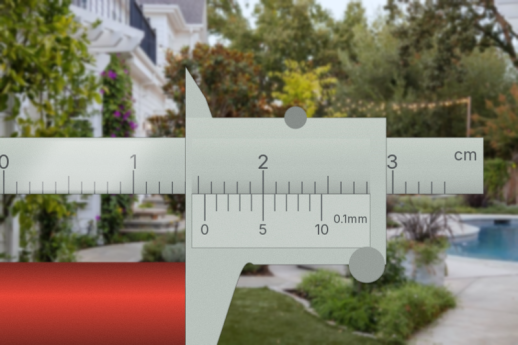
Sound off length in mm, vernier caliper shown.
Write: 15.5 mm
